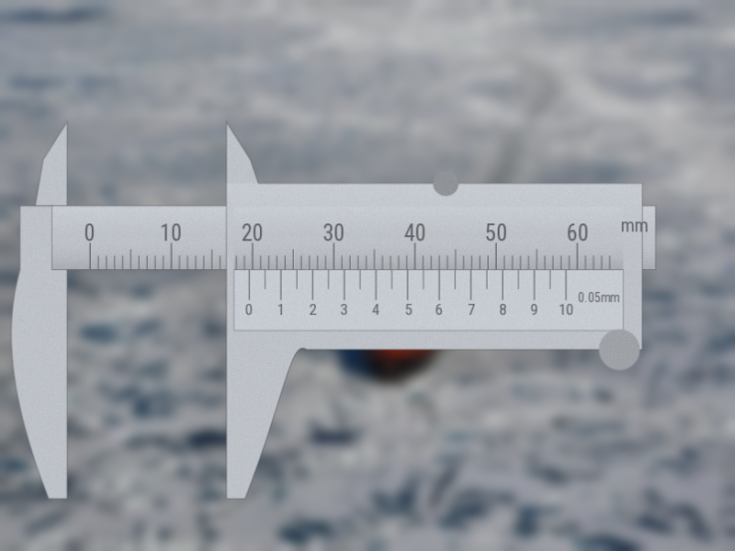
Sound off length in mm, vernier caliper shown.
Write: 19.6 mm
